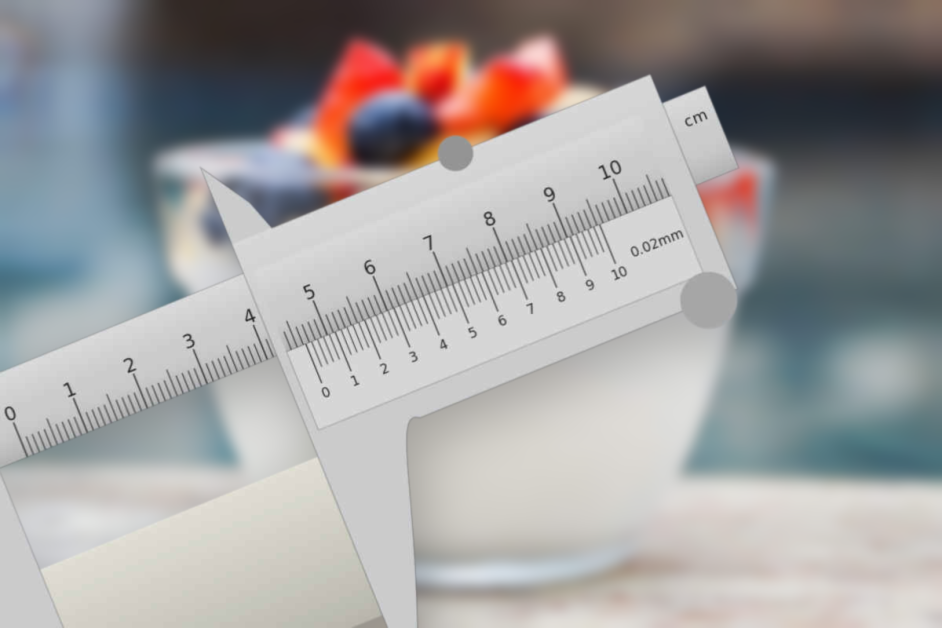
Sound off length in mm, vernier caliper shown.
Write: 46.4 mm
